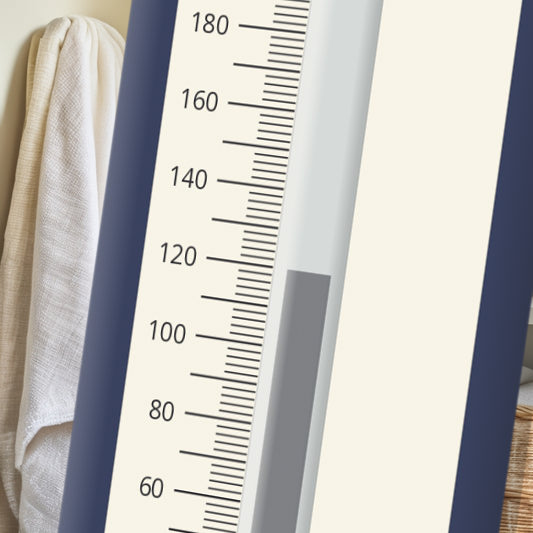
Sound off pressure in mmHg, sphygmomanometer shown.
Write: 120 mmHg
